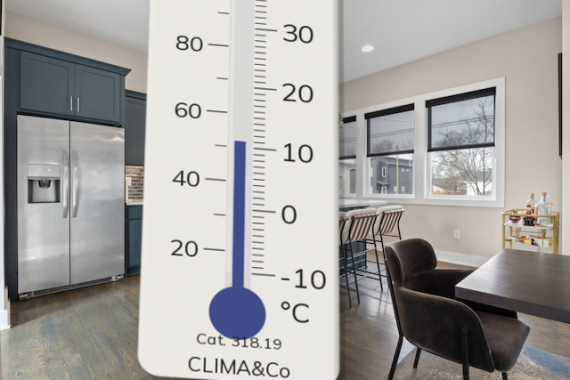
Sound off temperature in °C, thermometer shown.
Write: 11 °C
